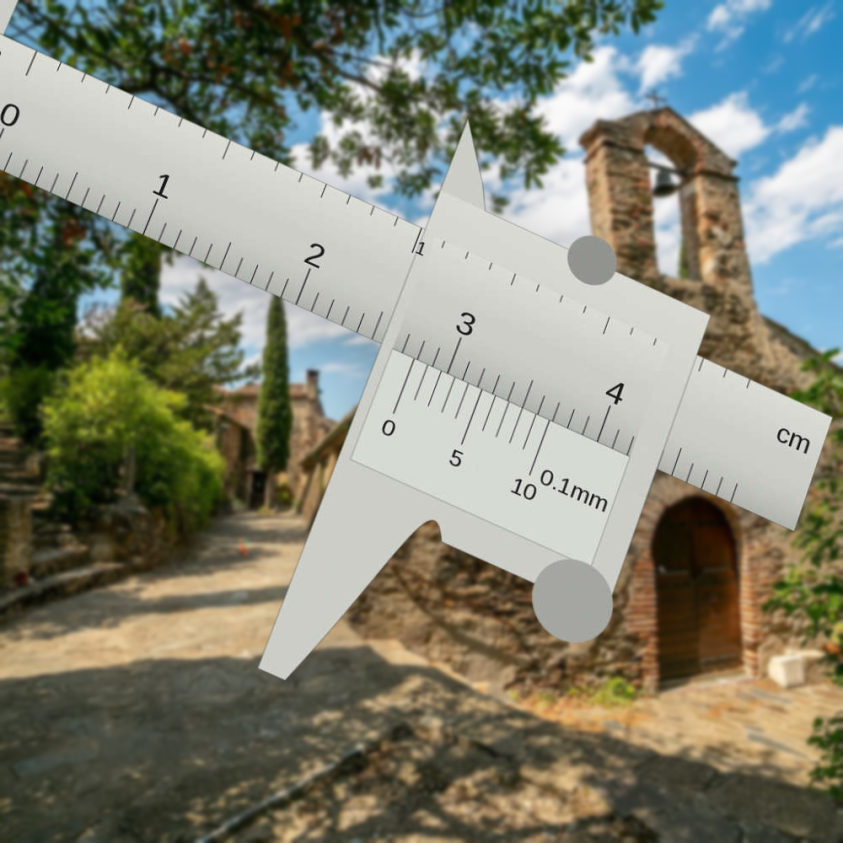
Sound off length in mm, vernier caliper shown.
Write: 27.8 mm
